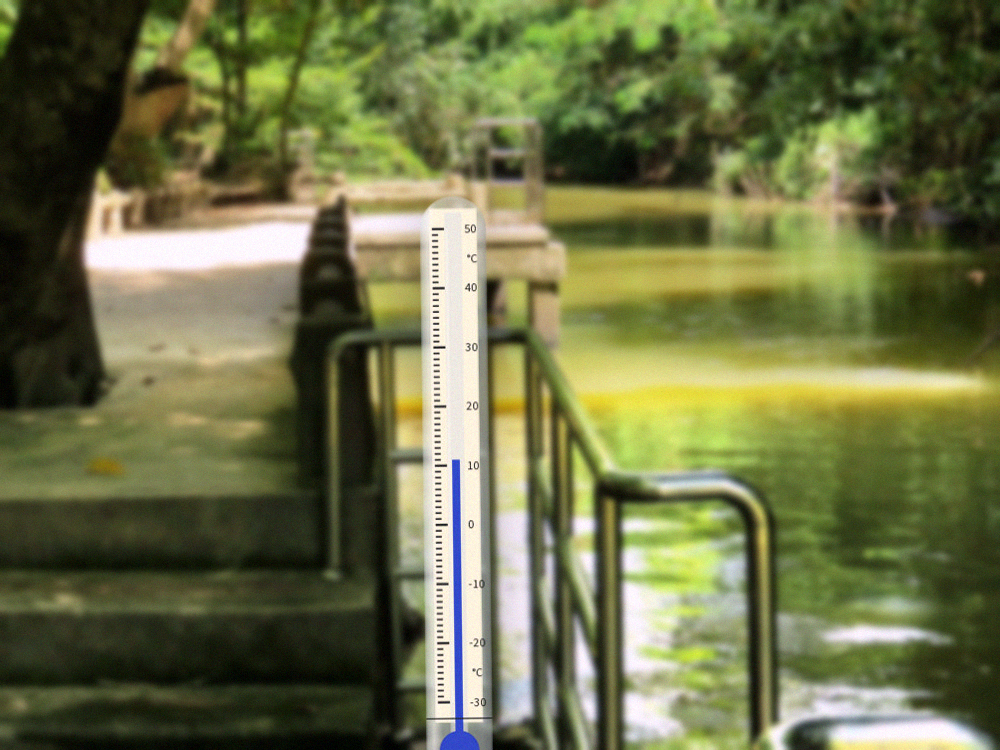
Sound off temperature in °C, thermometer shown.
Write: 11 °C
